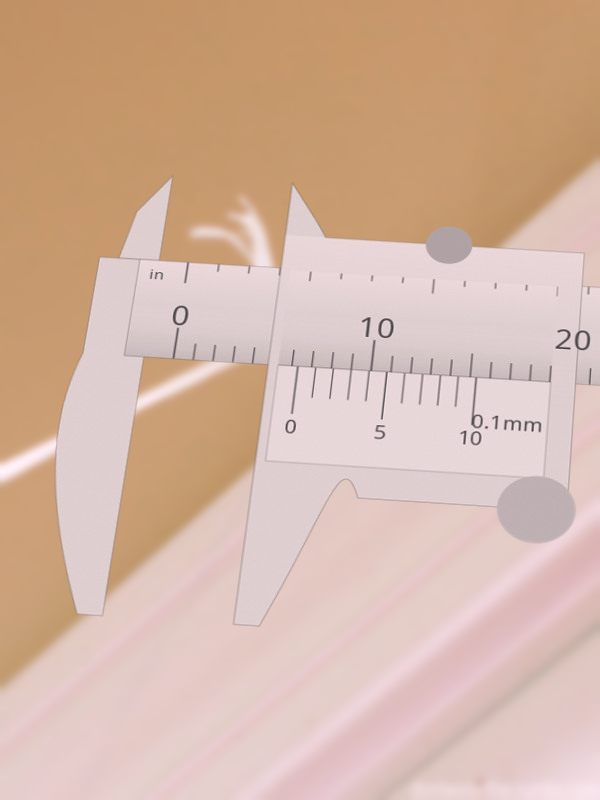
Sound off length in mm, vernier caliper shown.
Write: 6.3 mm
